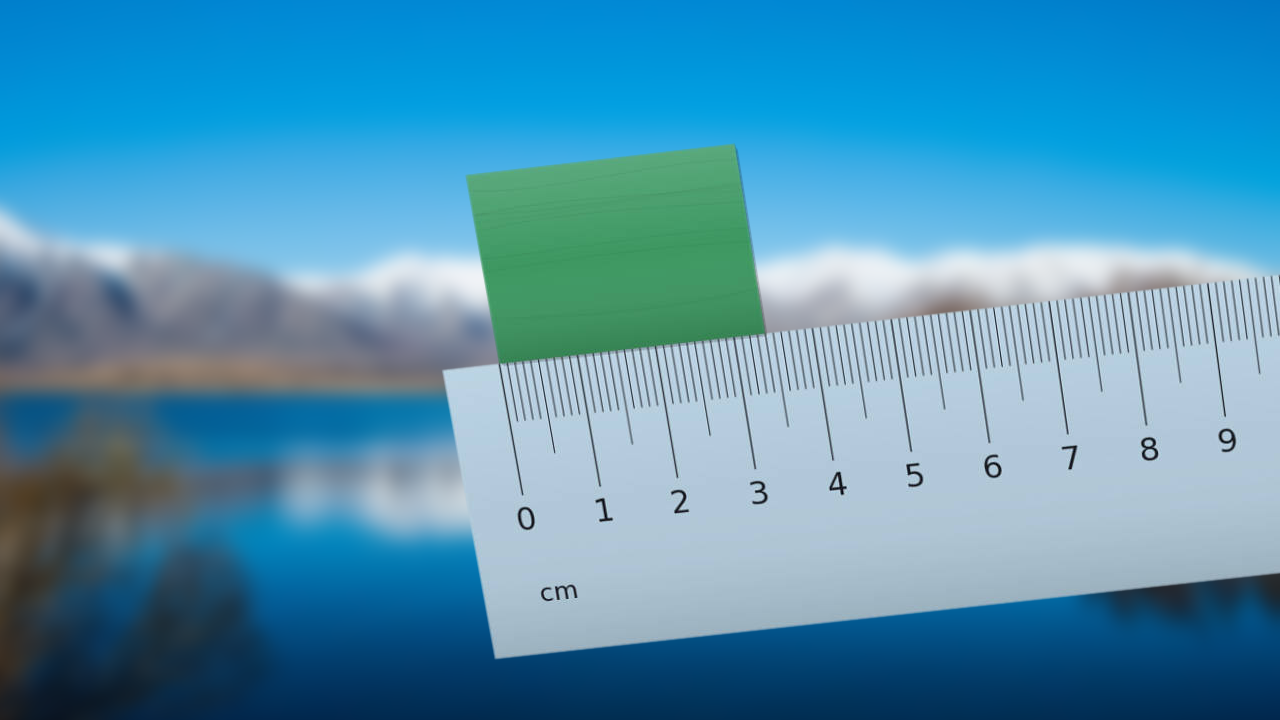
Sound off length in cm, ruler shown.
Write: 3.4 cm
